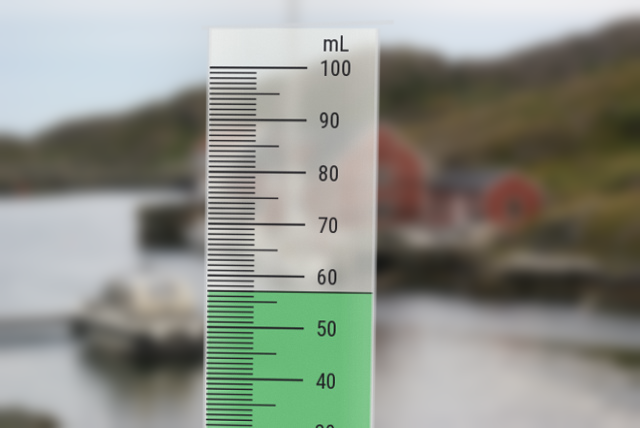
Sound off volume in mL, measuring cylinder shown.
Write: 57 mL
